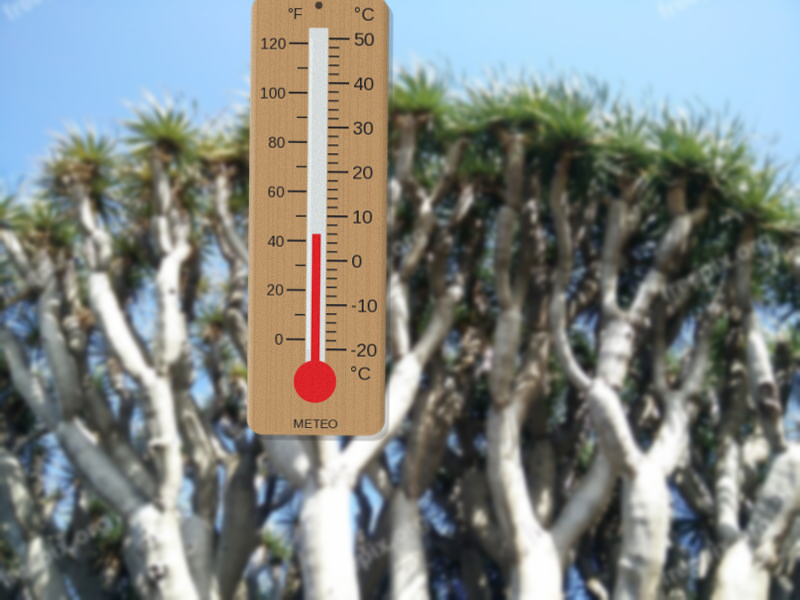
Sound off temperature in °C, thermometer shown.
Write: 6 °C
